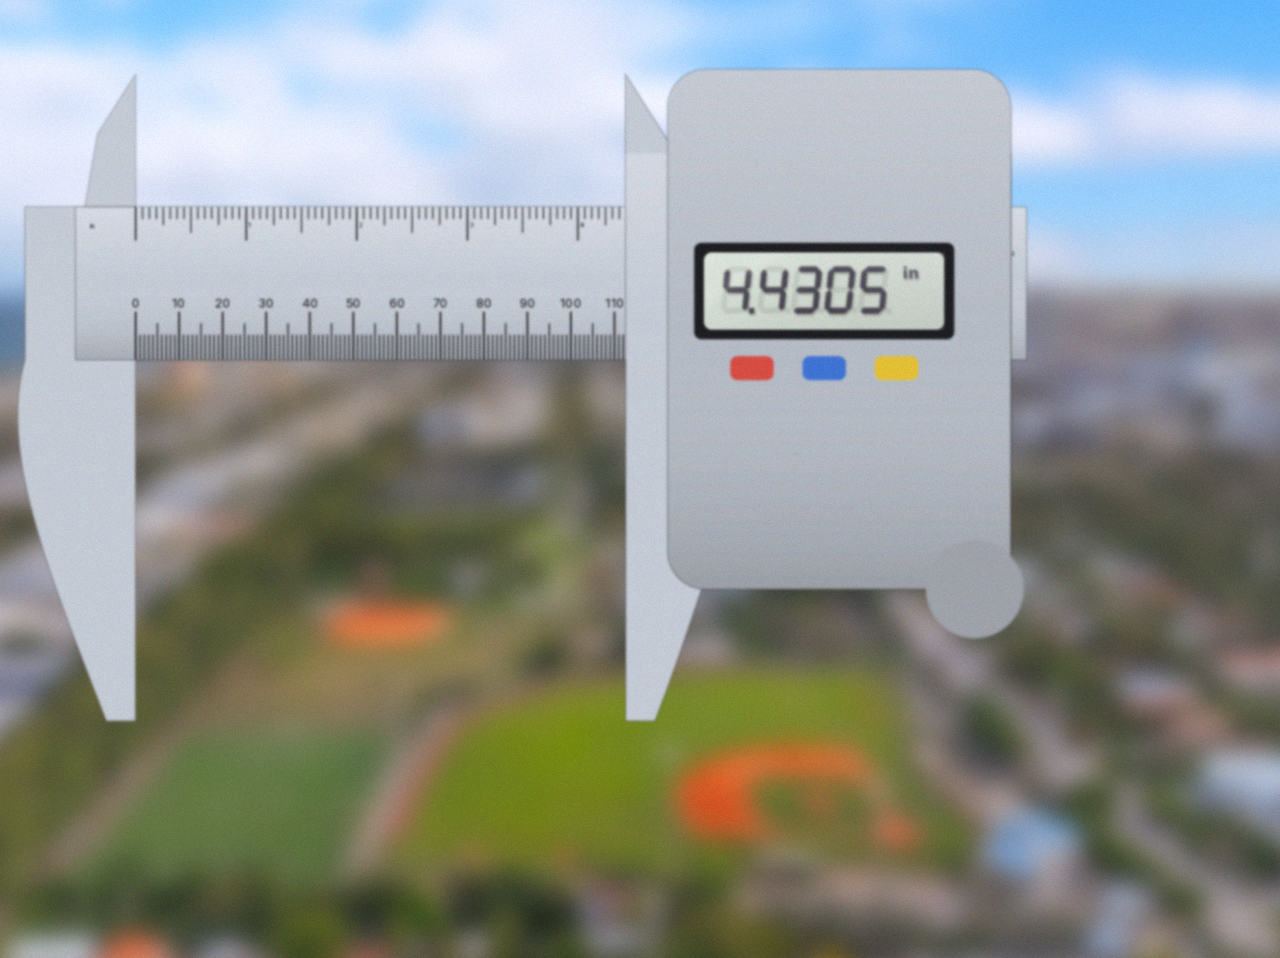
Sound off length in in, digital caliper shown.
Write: 4.4305 in
